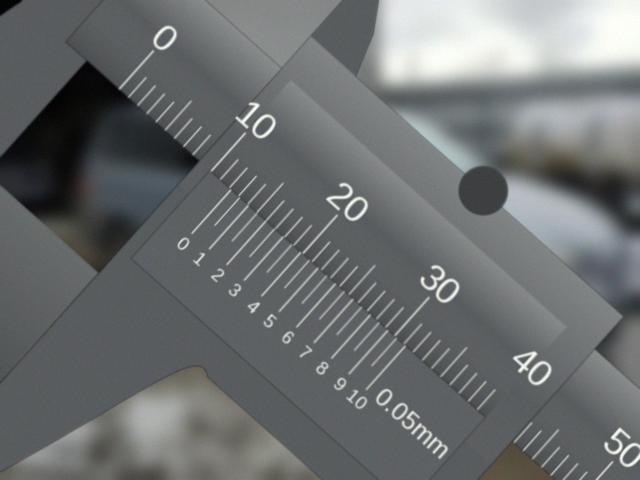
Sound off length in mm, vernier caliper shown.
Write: 12.2 mm
